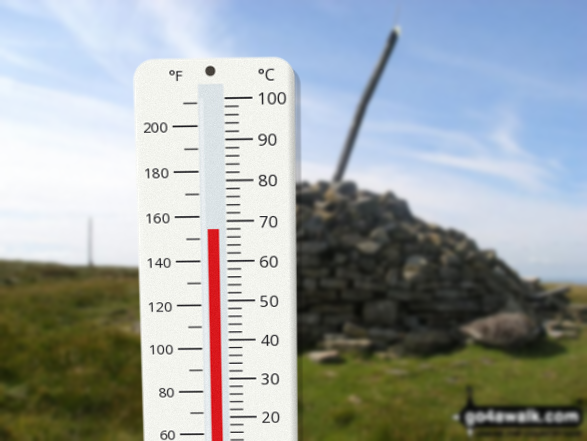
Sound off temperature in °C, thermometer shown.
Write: 68 °C
